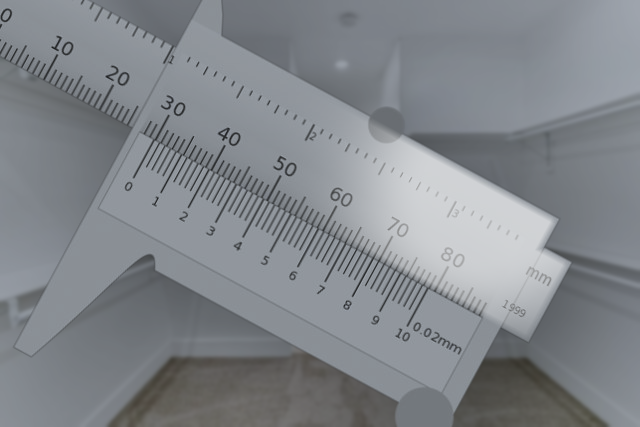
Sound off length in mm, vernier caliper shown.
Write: 29.8 mm
